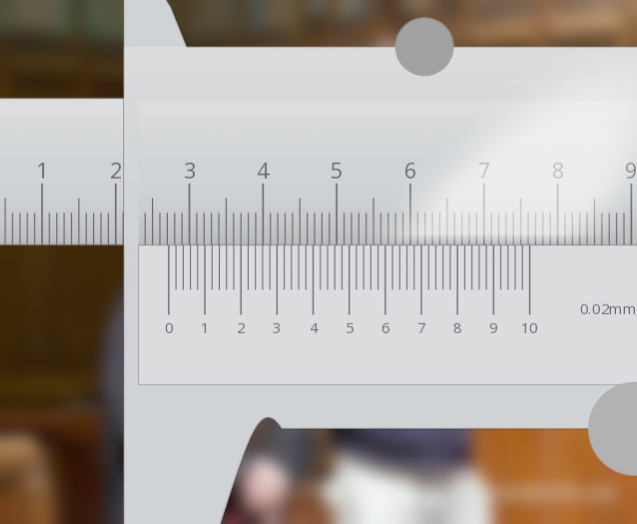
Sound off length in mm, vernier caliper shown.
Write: 27.2 mm
